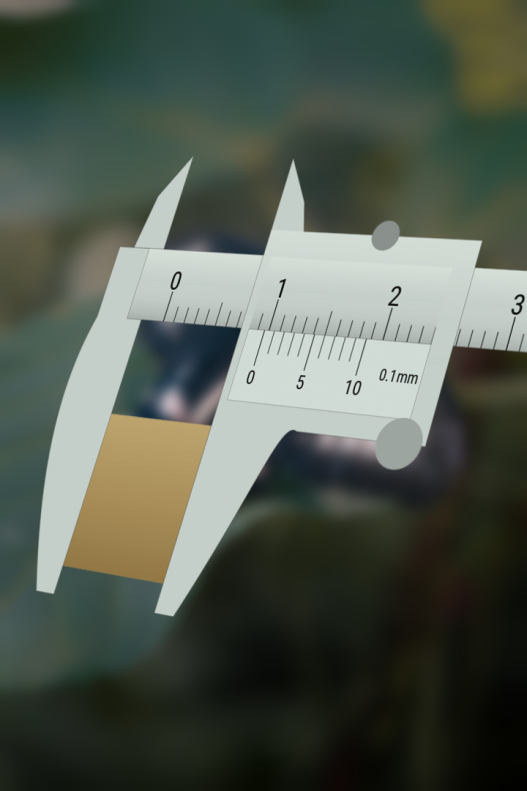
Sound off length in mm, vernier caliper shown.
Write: 9.6 mm
